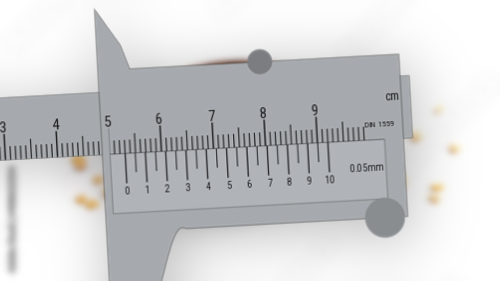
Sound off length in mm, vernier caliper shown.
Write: 53.0 mm
